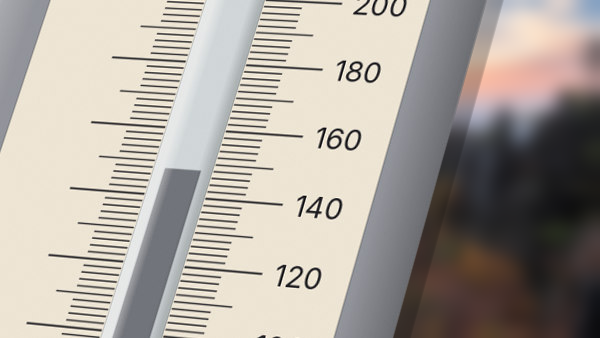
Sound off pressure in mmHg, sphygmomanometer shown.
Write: 148 mmHg
